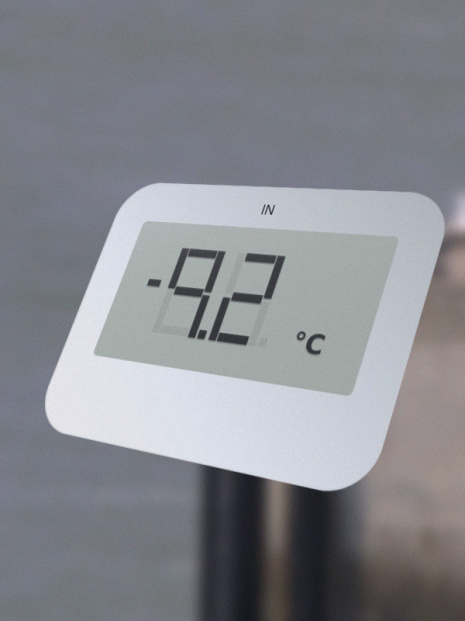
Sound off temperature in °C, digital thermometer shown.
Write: -9.2 °C
